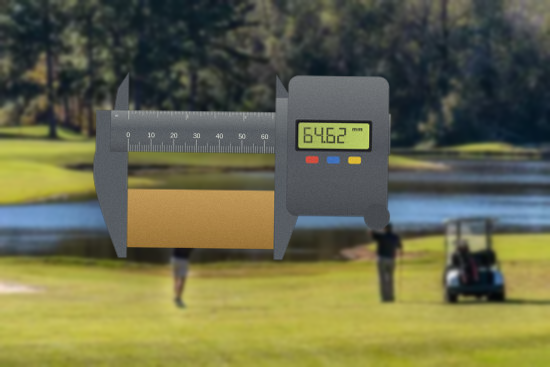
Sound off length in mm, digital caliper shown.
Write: 64.62 mm
